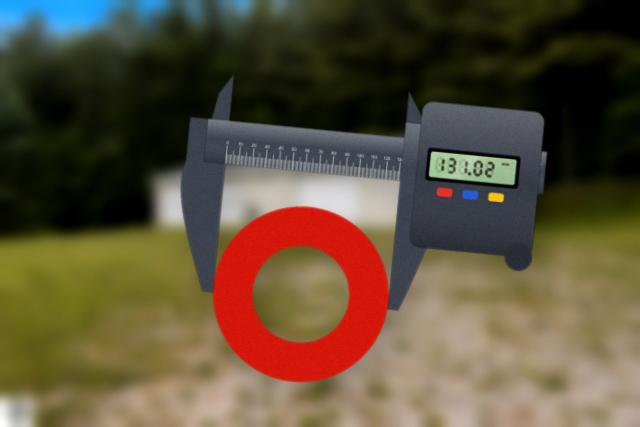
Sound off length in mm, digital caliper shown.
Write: 131.02 mm
